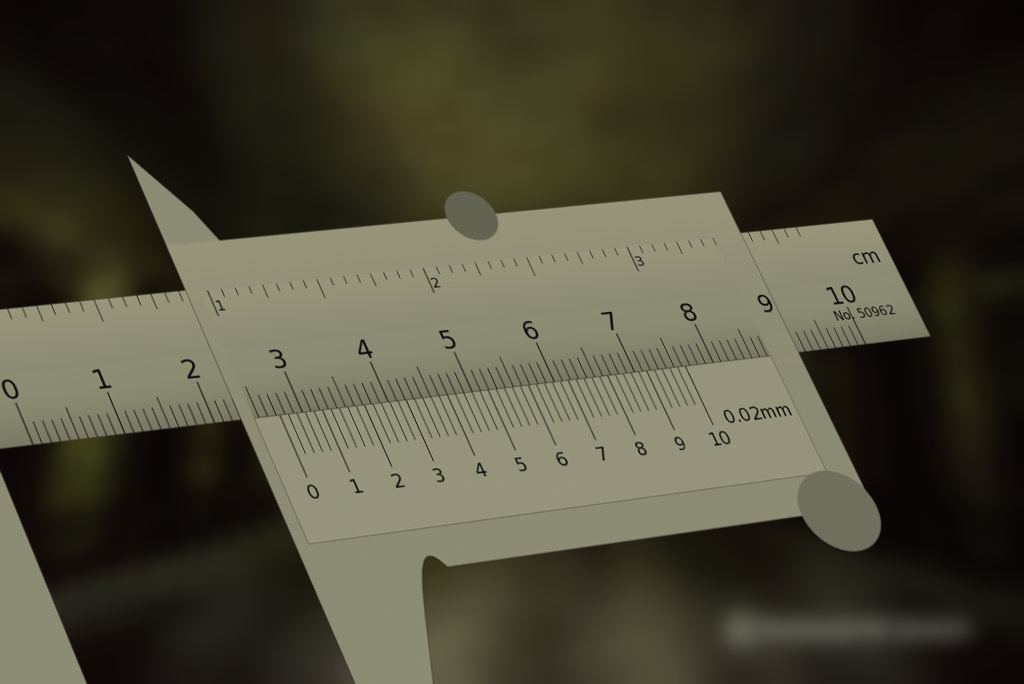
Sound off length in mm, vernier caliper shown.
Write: 27.4 mm
